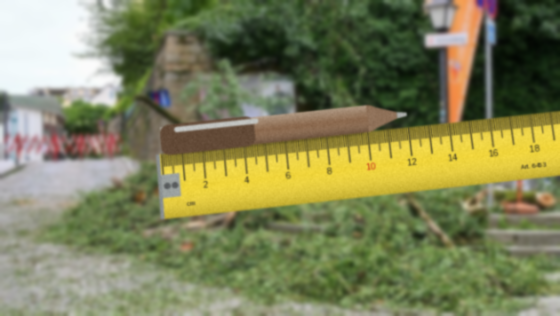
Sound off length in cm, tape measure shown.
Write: 12 cm
